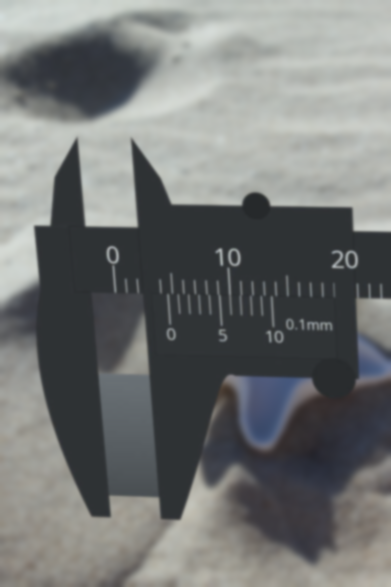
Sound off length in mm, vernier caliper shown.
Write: 4.6 mm
